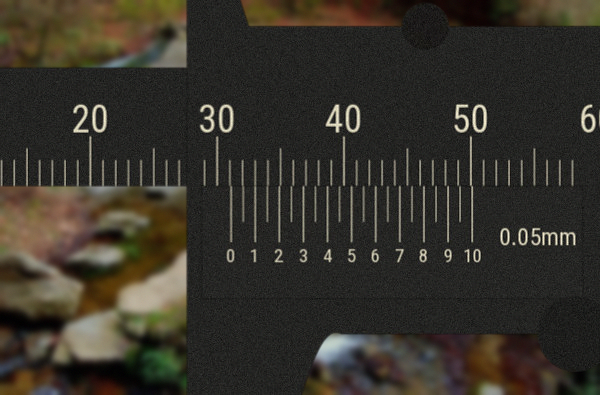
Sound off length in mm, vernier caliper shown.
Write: 31.1 mm
